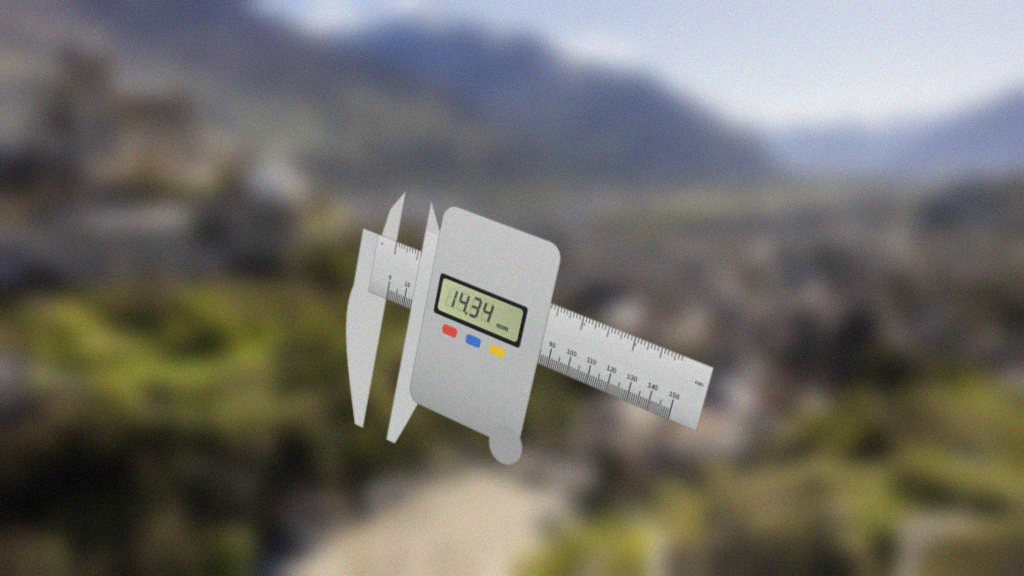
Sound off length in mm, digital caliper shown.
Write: 14.34 mm
